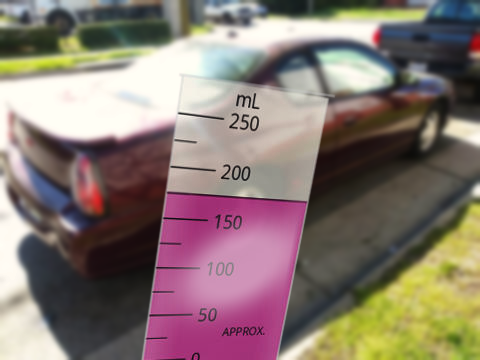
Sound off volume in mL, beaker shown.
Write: 175 mL
